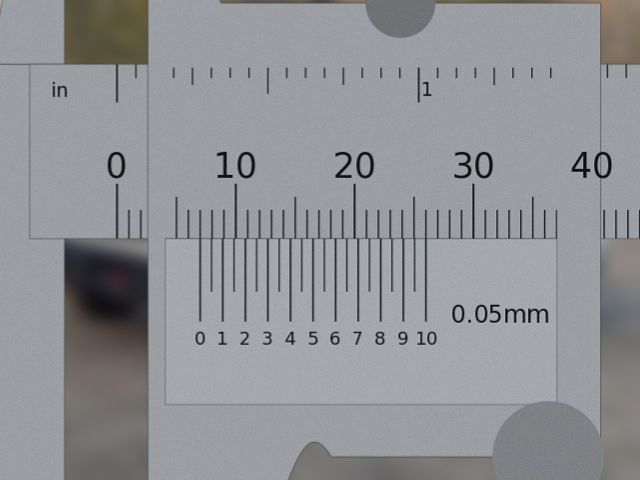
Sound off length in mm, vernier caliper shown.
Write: 7.0 mm
